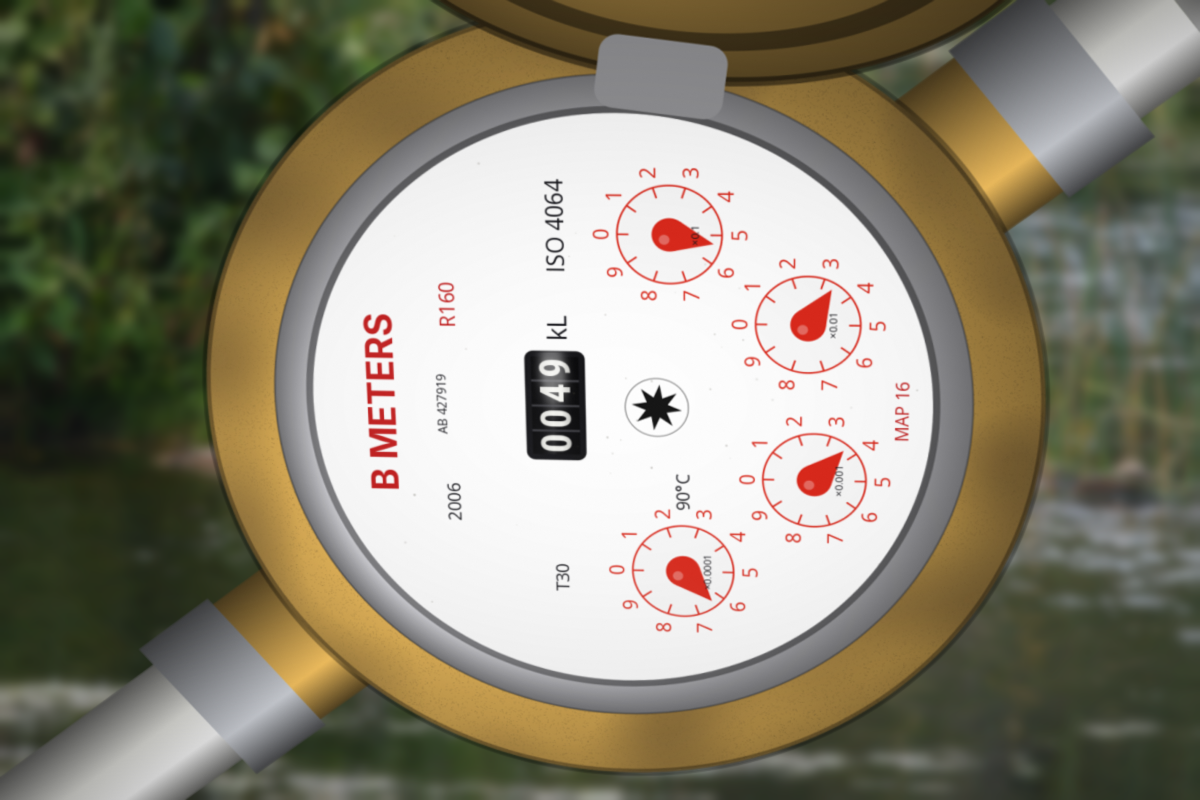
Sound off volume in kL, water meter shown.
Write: 49.5336 kL
